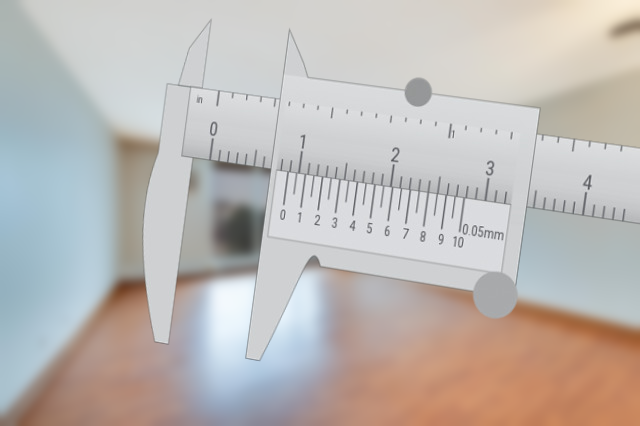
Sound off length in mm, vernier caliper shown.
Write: 8.8 mm
